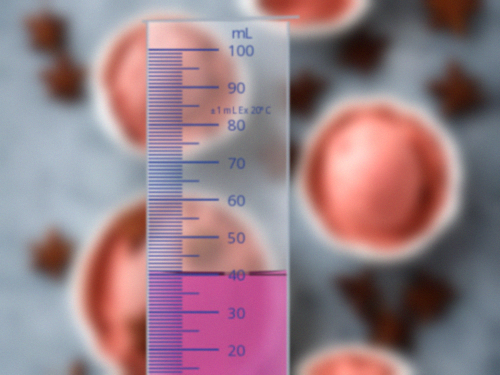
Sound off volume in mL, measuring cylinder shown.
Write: 40 mL
